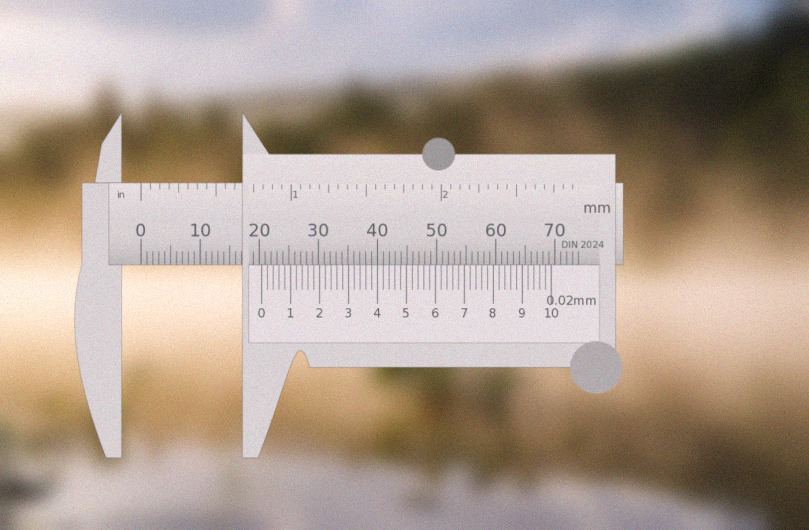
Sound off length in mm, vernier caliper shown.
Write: 20.4 mm
